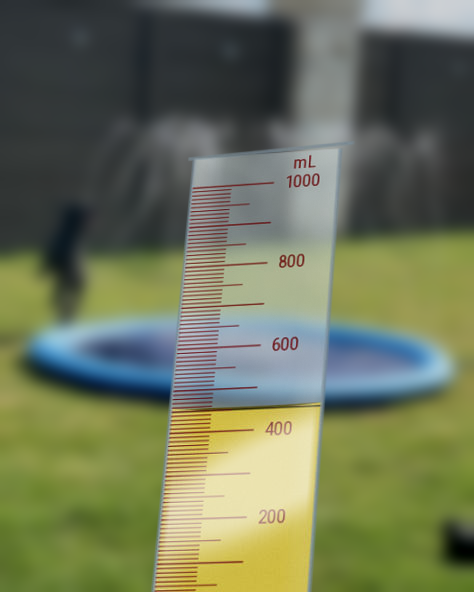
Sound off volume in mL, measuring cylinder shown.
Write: 450 mL
